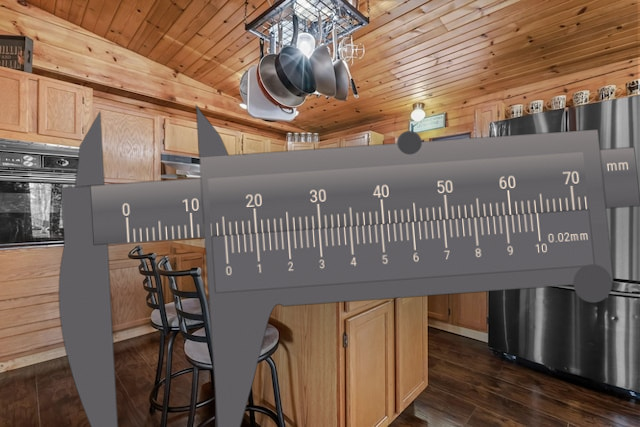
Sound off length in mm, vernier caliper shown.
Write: 15.2 mm
